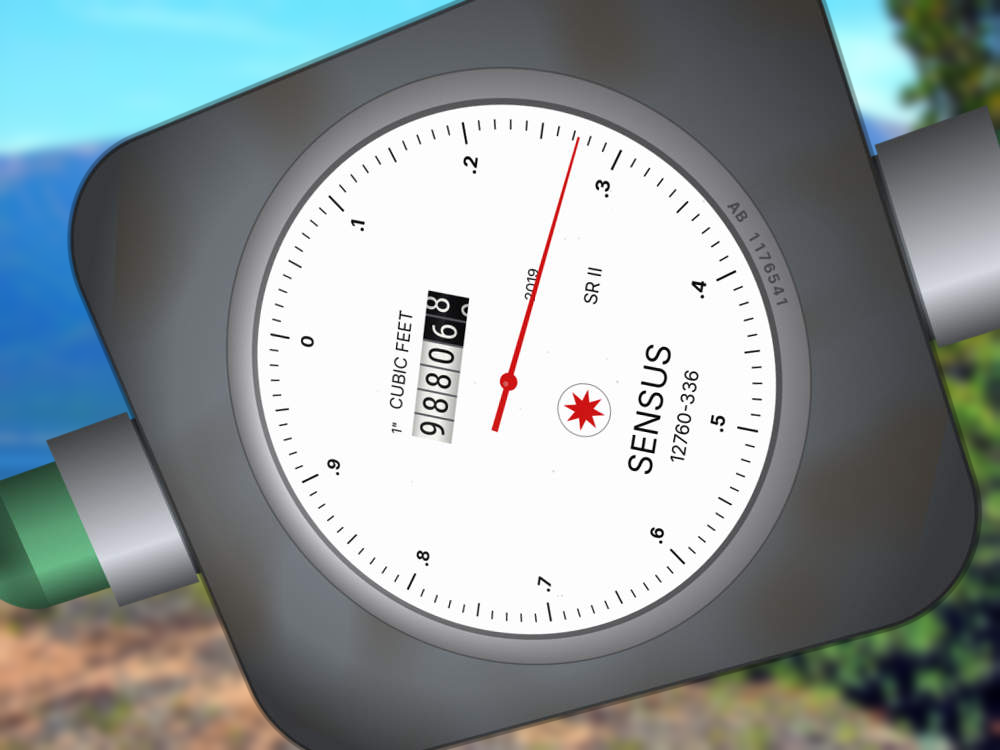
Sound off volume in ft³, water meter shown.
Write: 988068.27 ft³
